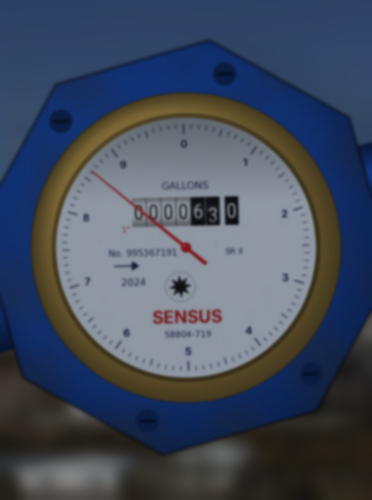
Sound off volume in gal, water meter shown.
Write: 628.6 gal
